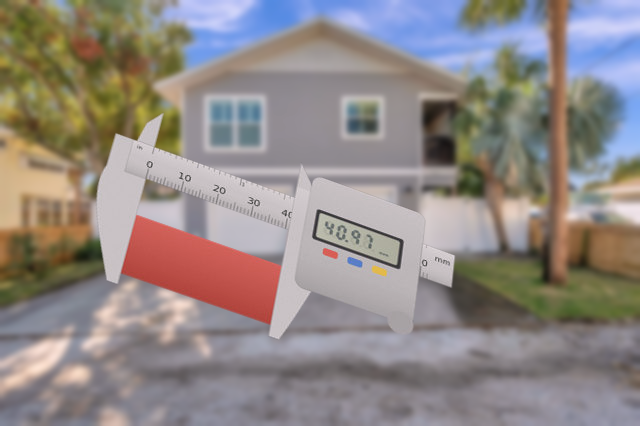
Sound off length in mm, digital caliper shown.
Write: 40.97 mm
